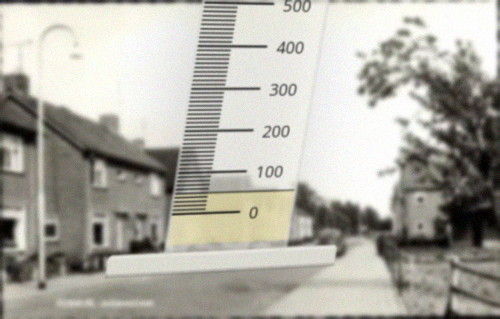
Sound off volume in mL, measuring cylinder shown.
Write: 50 mL
